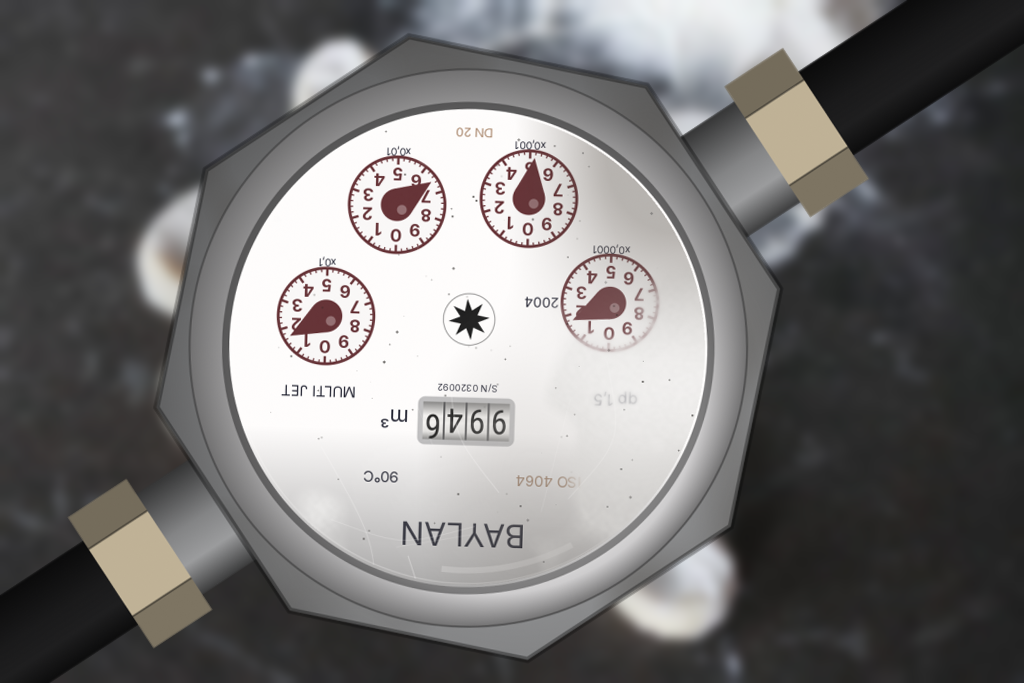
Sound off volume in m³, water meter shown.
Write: 9946.1651 m³
